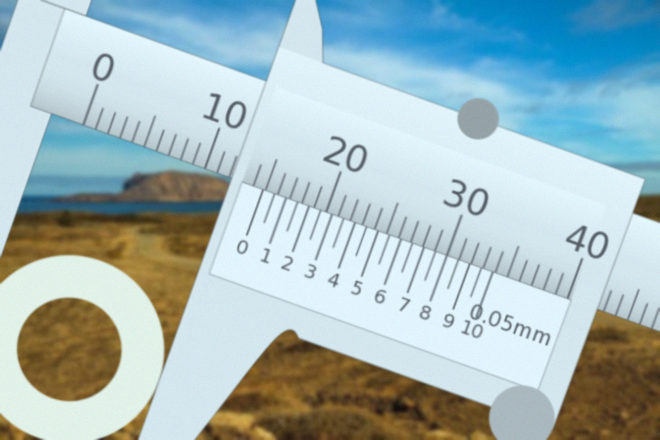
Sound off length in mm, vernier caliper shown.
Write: 14.8 mm
